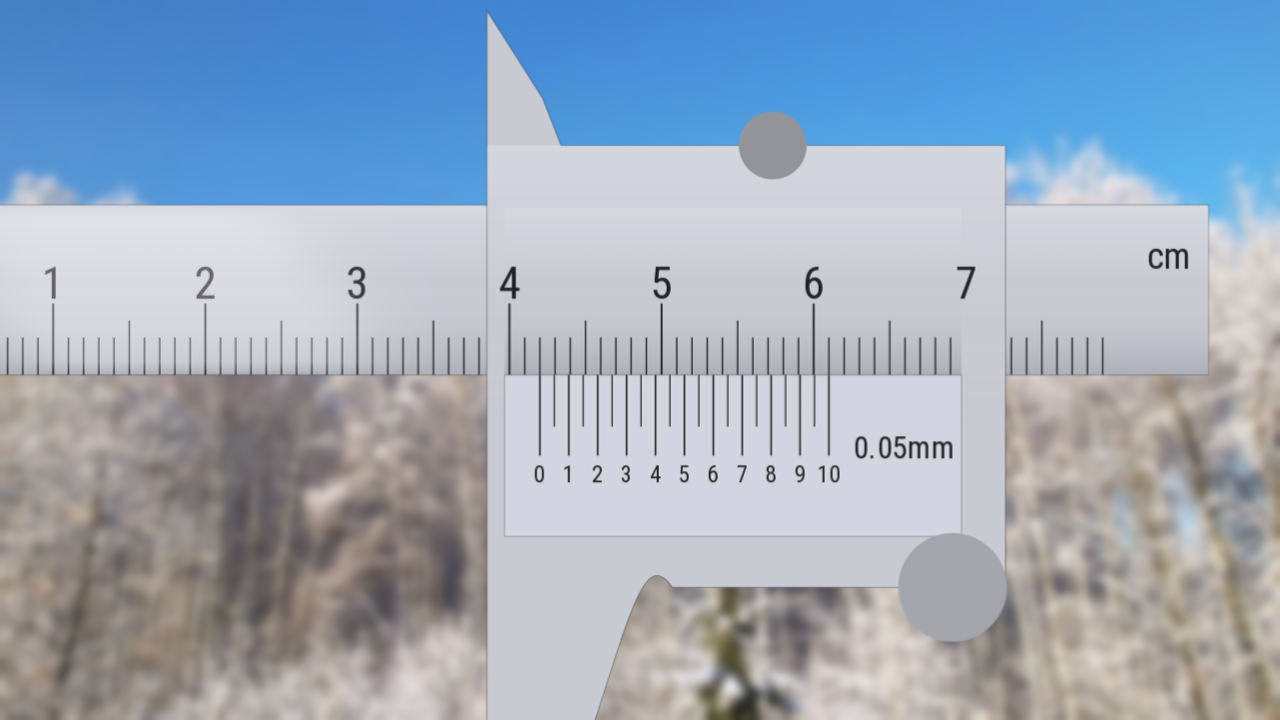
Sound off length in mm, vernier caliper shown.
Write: 42.0 mm
